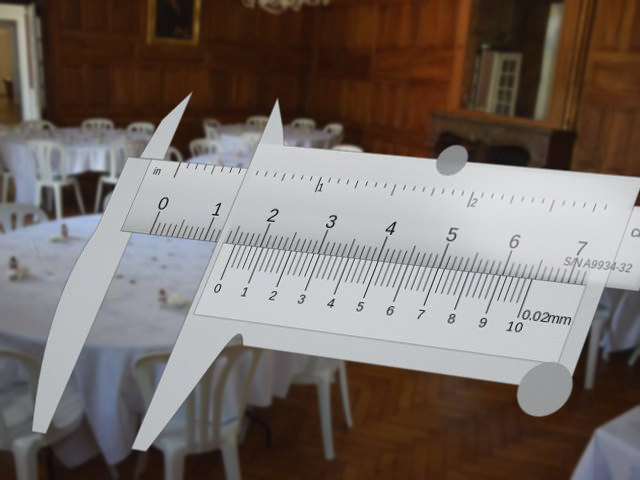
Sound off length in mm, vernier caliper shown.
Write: 15.6 mm
